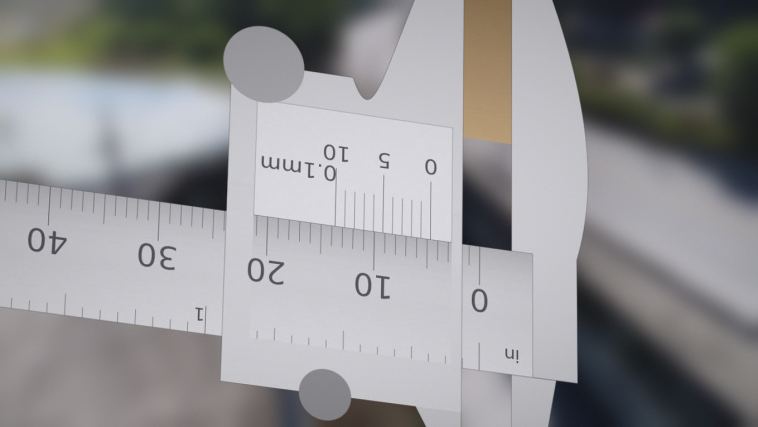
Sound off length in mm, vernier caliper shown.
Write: 4.7 mm
